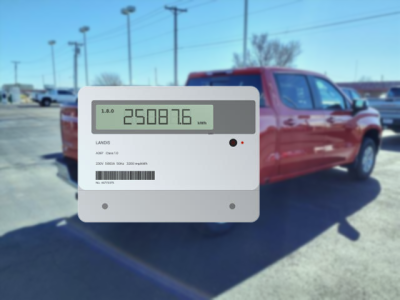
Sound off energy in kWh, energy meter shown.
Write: 25087.6 kWh
